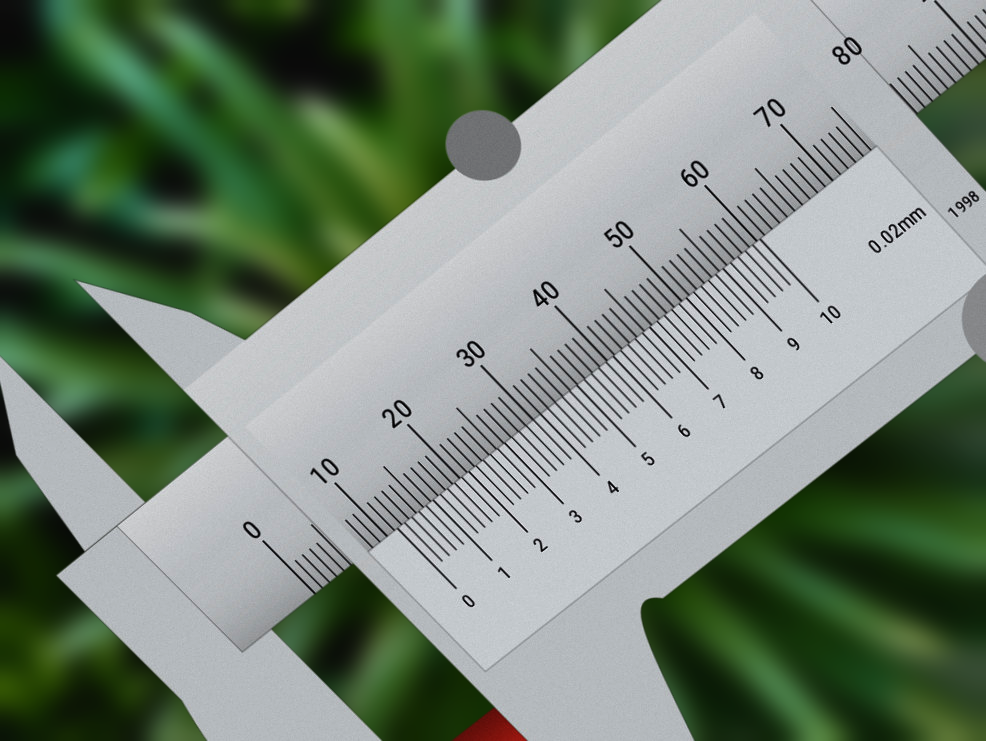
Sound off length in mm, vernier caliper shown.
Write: 11.4 mm
